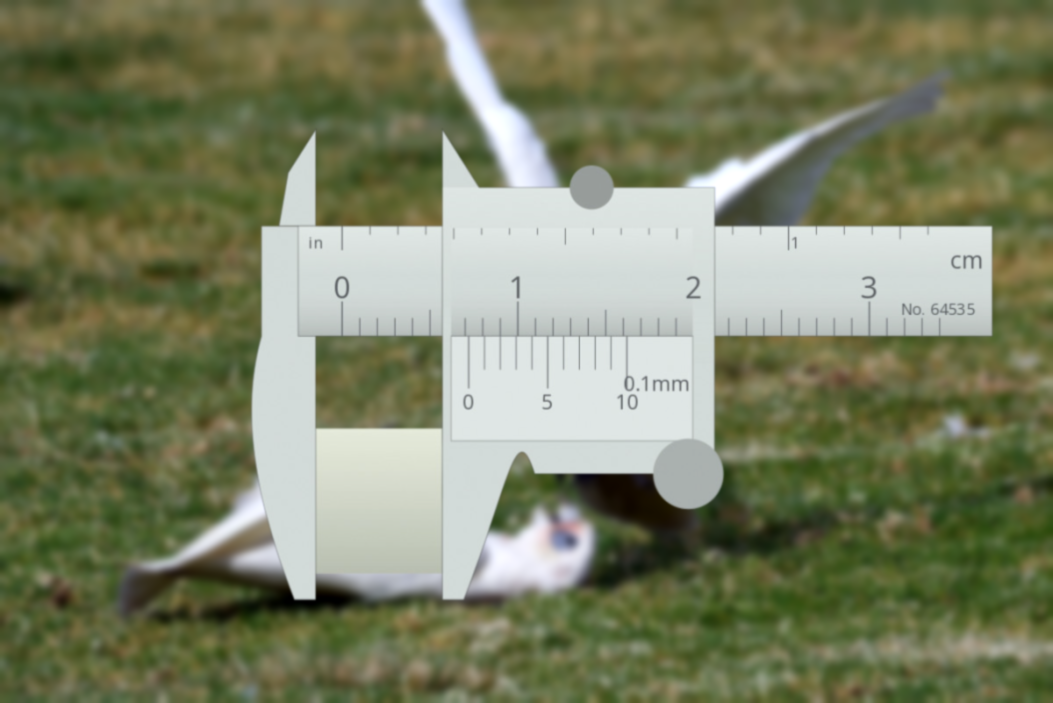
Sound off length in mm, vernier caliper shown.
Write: 7.2 mm
